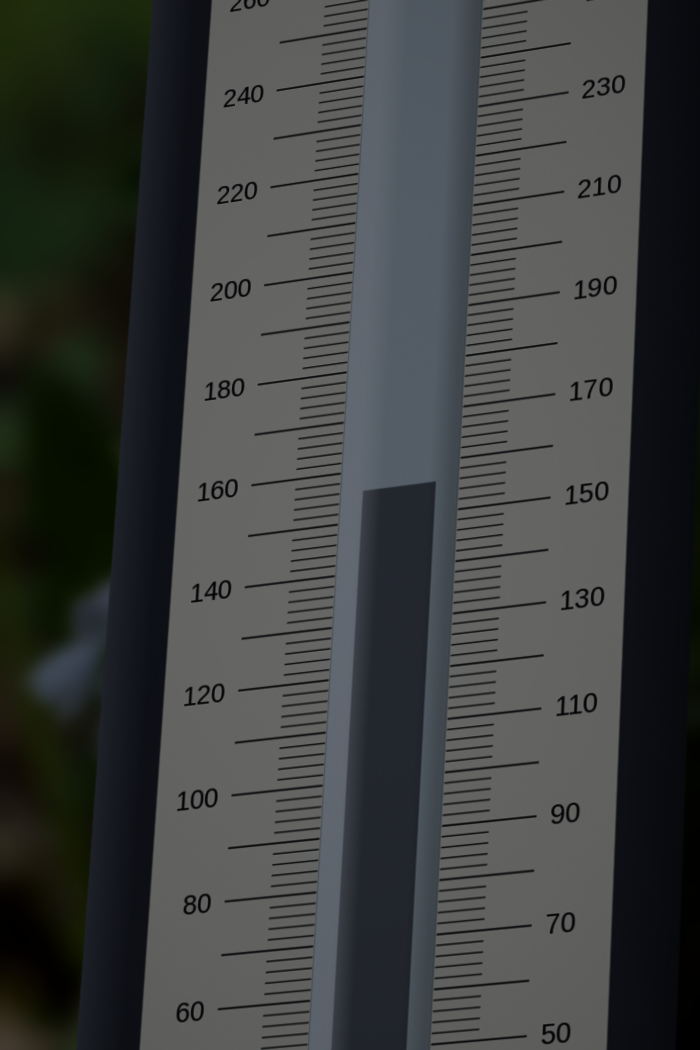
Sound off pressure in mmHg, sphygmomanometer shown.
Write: 156 mmHg
